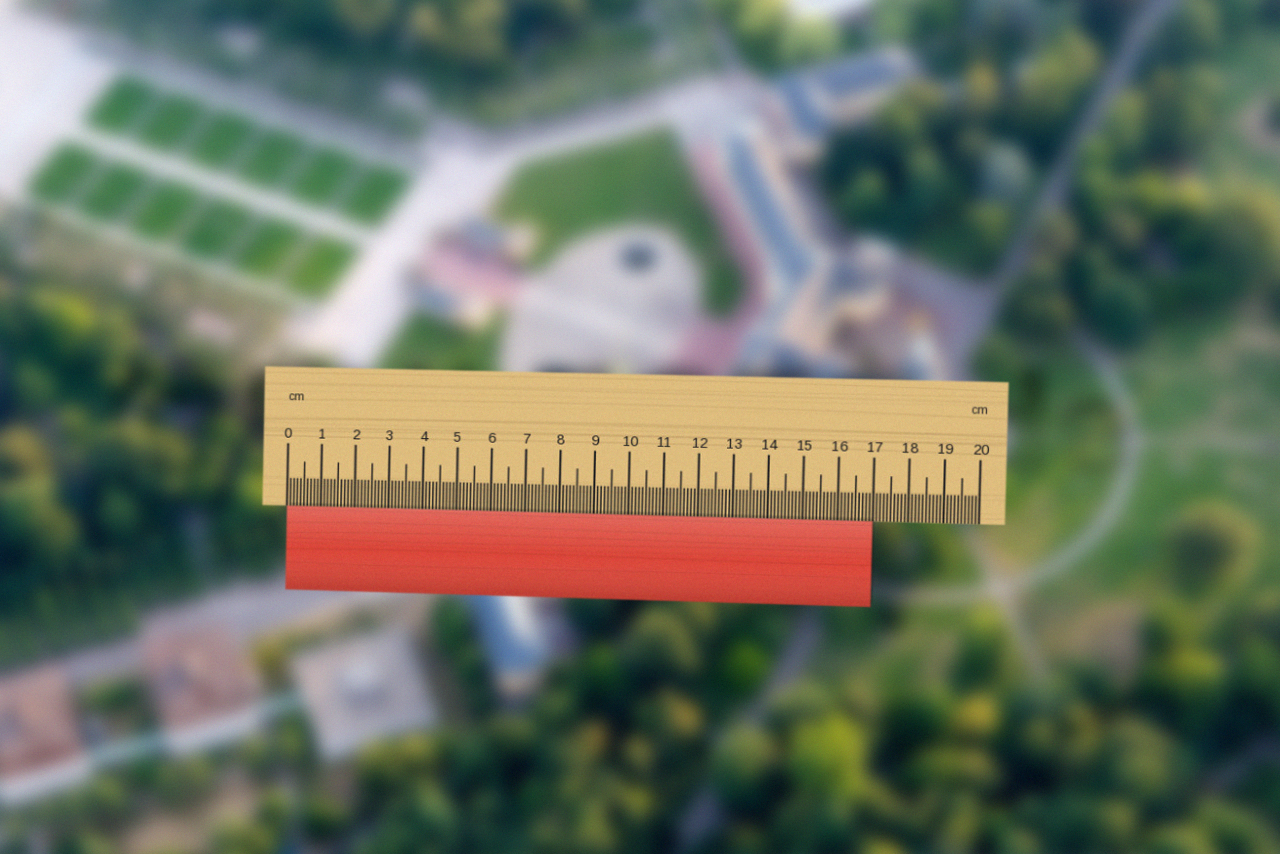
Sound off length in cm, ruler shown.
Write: 17 cm
